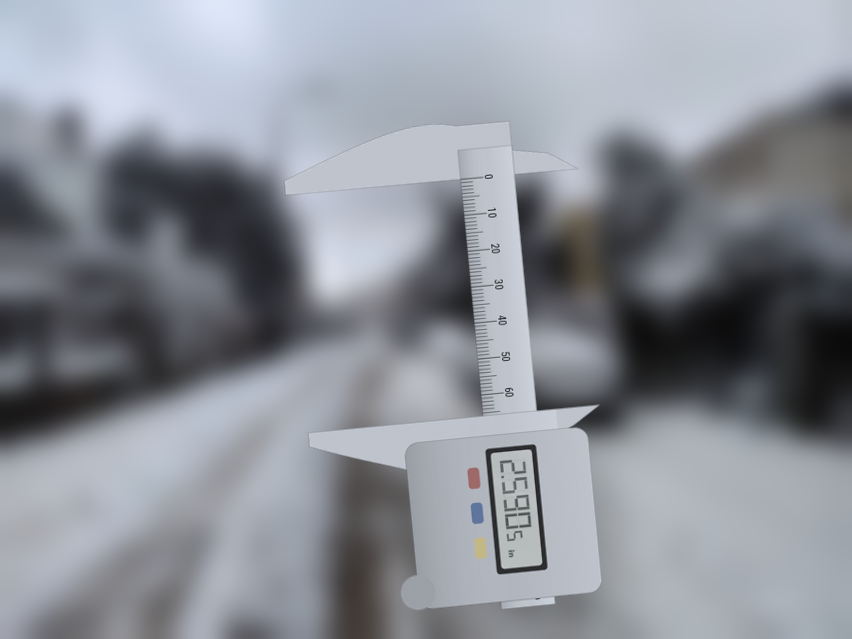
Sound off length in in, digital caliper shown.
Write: 2.5905 in
